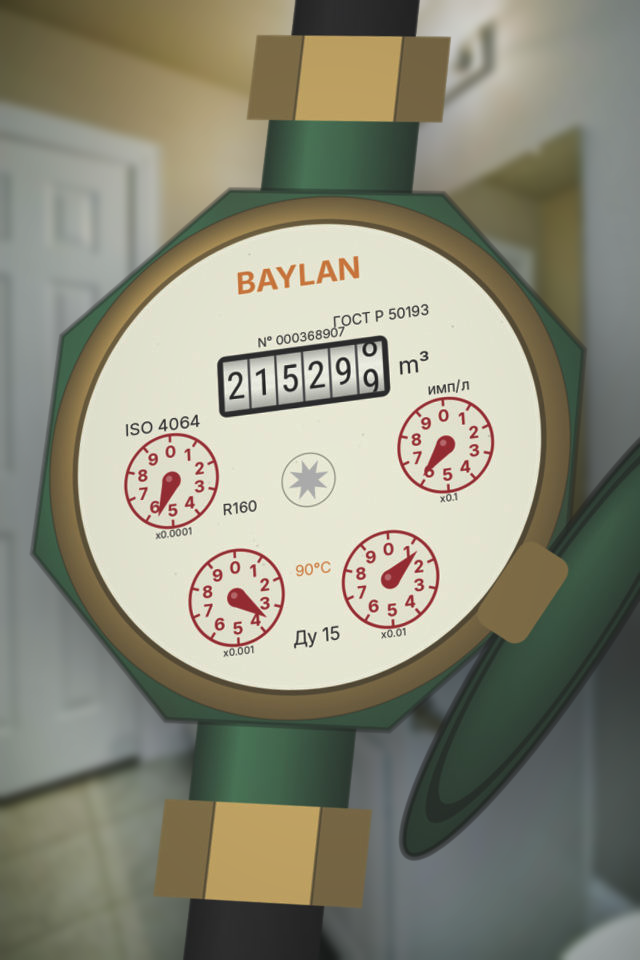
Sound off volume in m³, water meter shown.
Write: 215298.6135 m³
